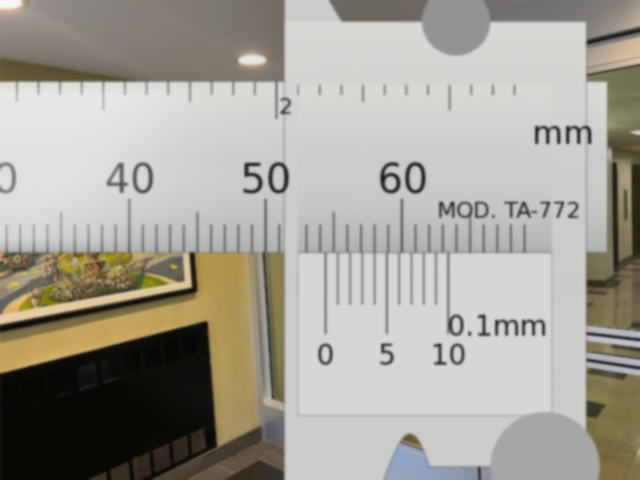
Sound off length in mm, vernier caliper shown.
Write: 54.4 mm
